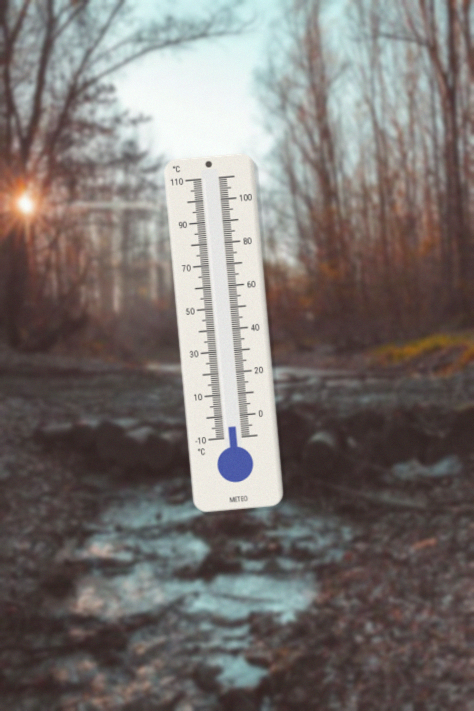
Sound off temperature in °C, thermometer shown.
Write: -5 °C
